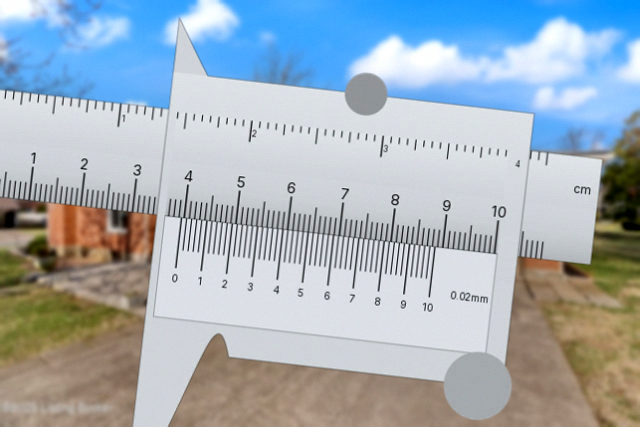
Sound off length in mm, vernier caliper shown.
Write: 39.5 mm
